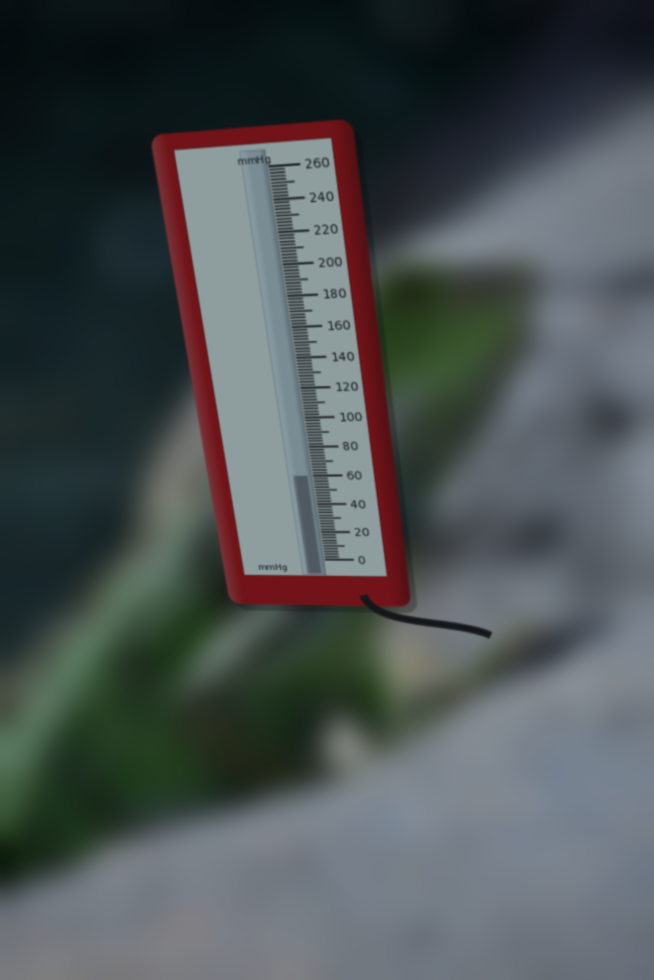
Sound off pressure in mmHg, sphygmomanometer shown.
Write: 60 mmHg
